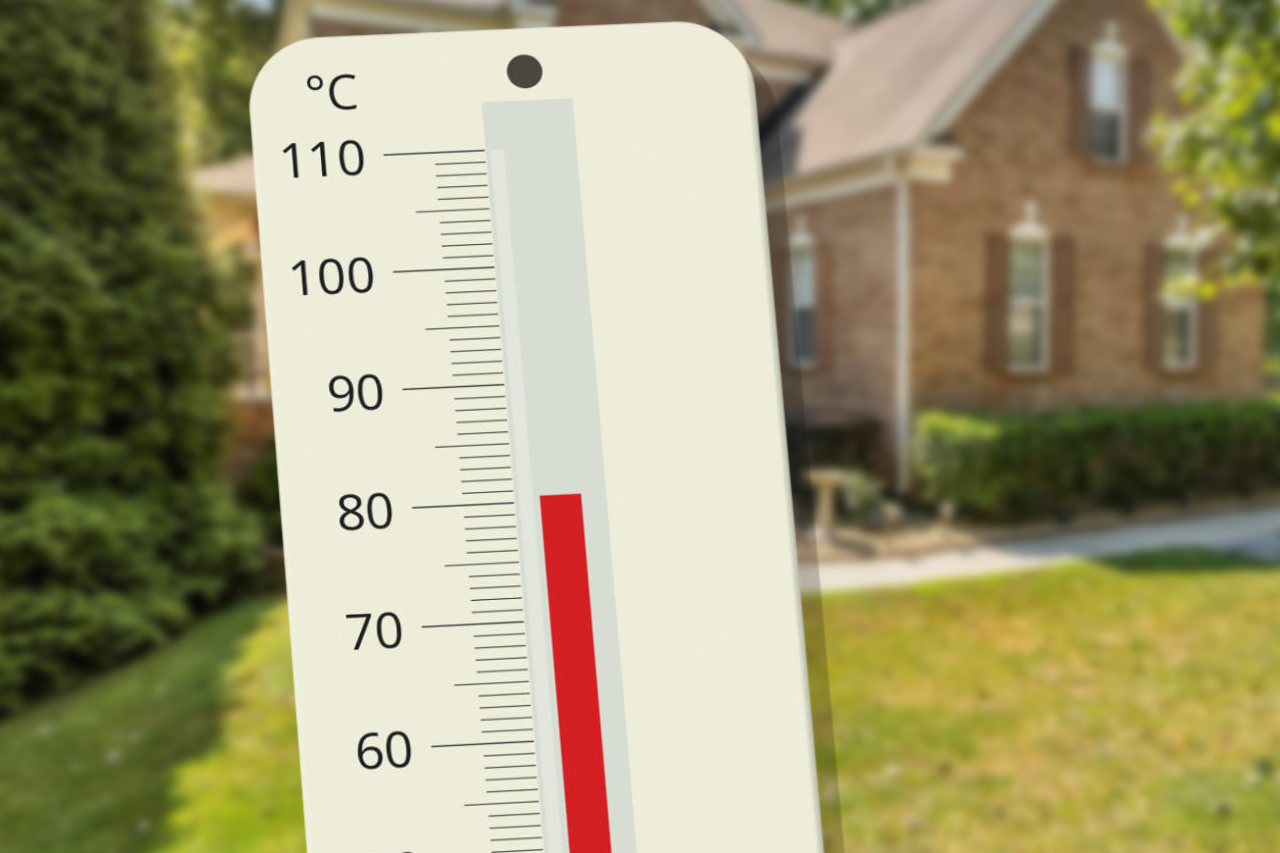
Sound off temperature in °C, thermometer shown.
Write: 80.5 °C
